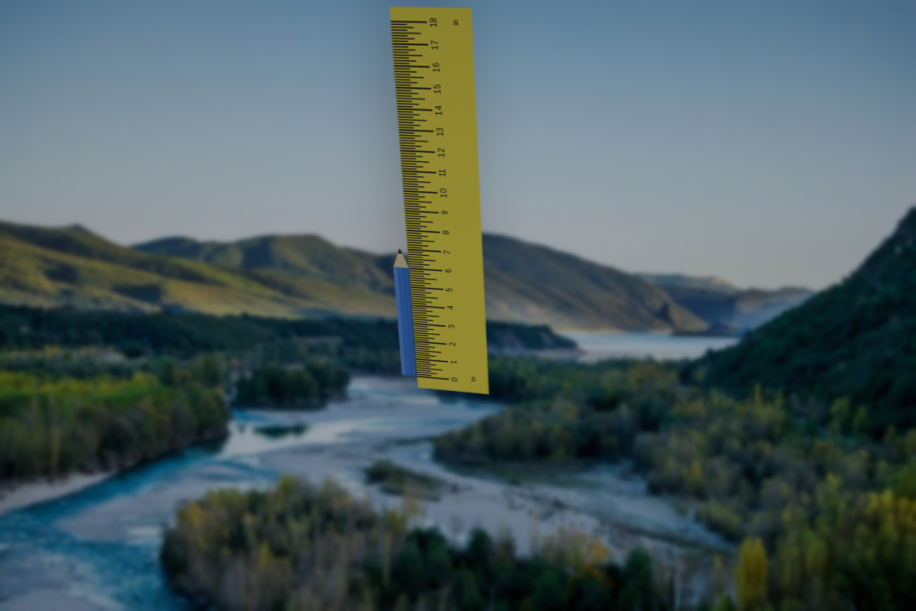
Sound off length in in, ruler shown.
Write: 7 in
